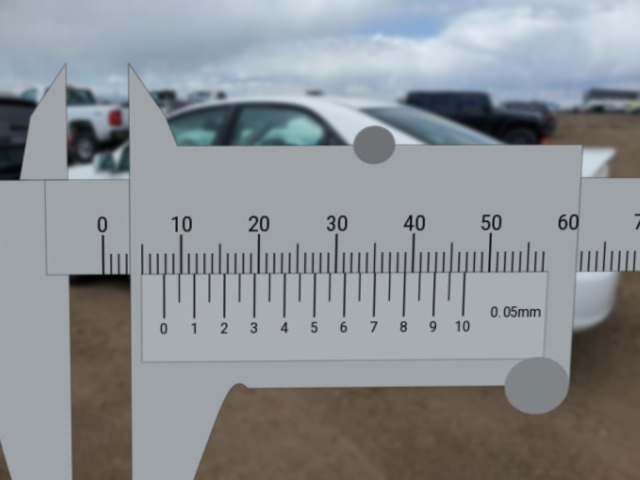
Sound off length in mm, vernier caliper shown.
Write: 7.8 mm
